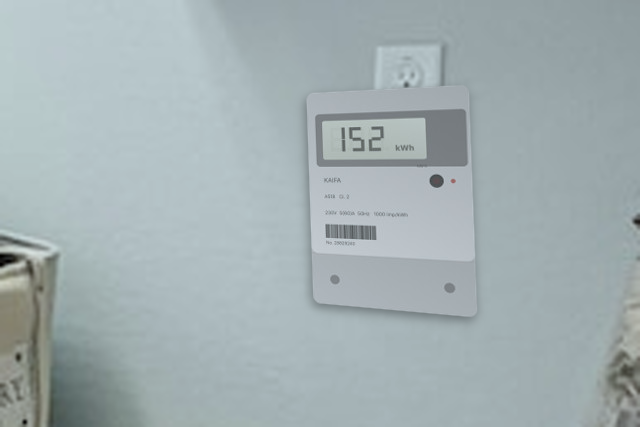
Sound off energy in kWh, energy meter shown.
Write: 152 kWh
